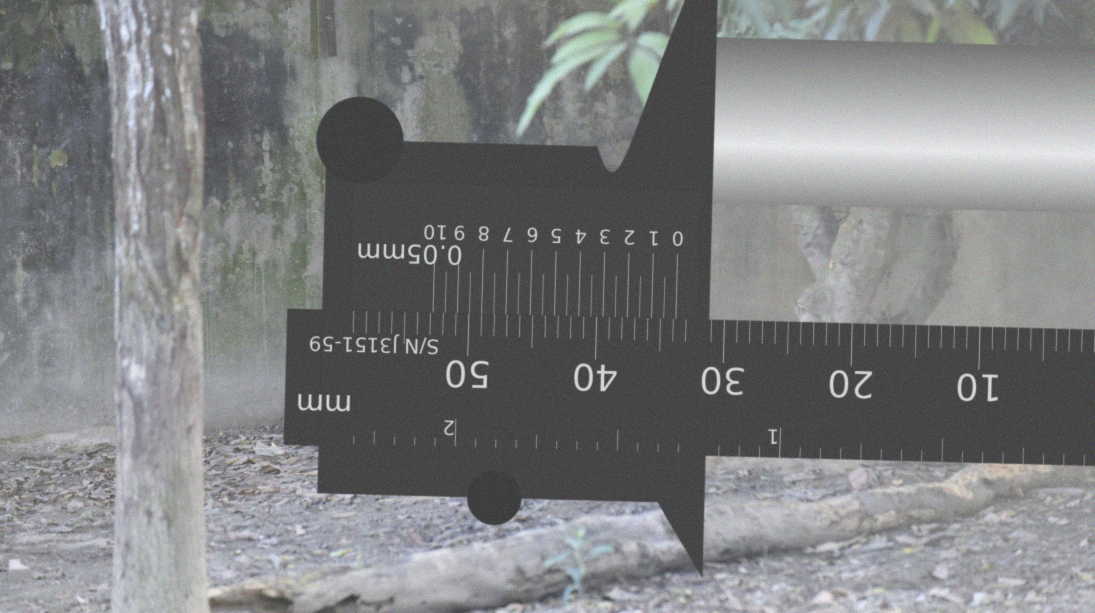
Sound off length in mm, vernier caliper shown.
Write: 33.8 mm
